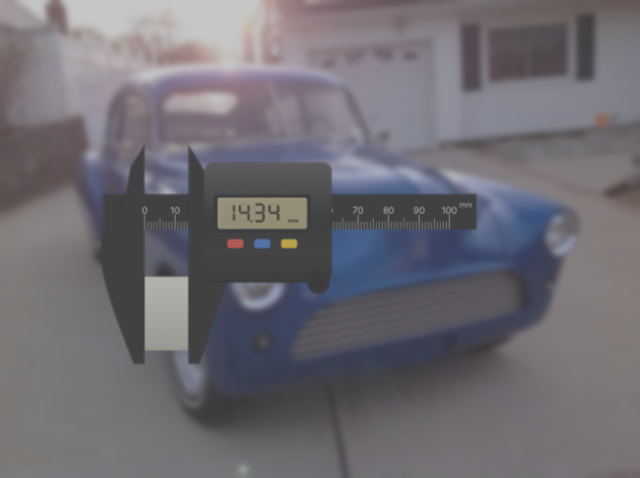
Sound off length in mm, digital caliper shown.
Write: 14.34 mm
